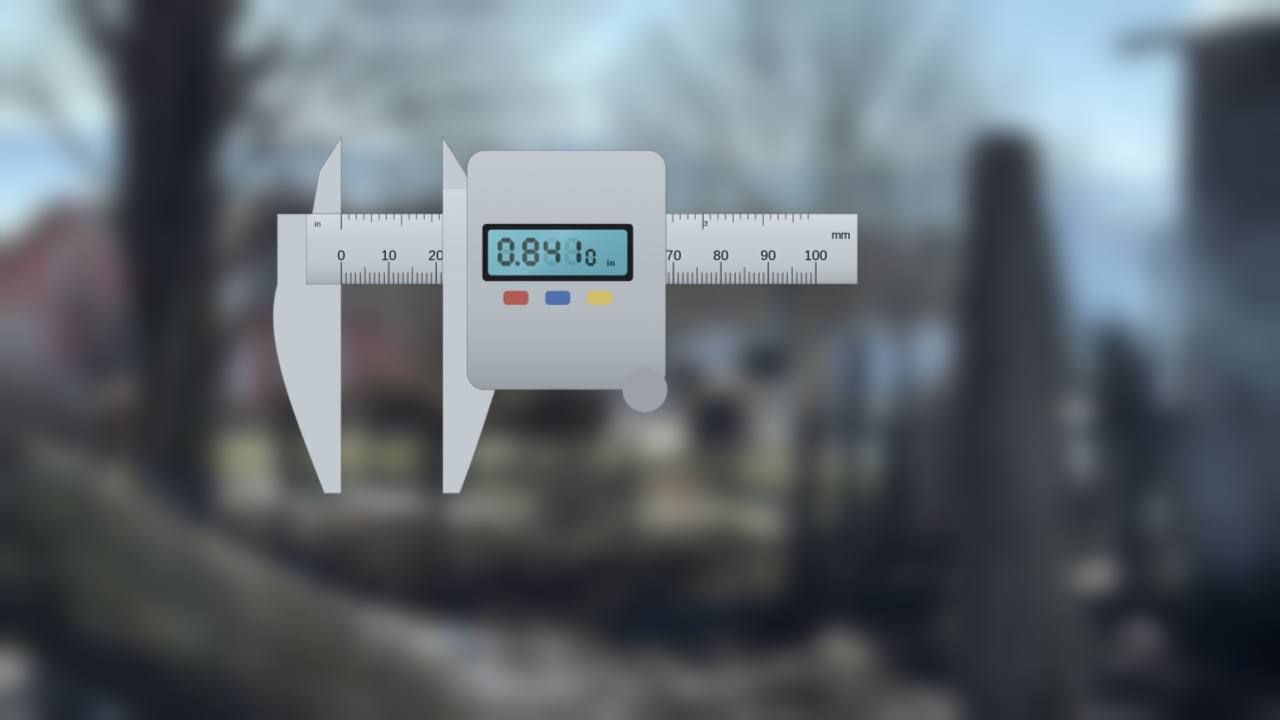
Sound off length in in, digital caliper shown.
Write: 0.8410 in
